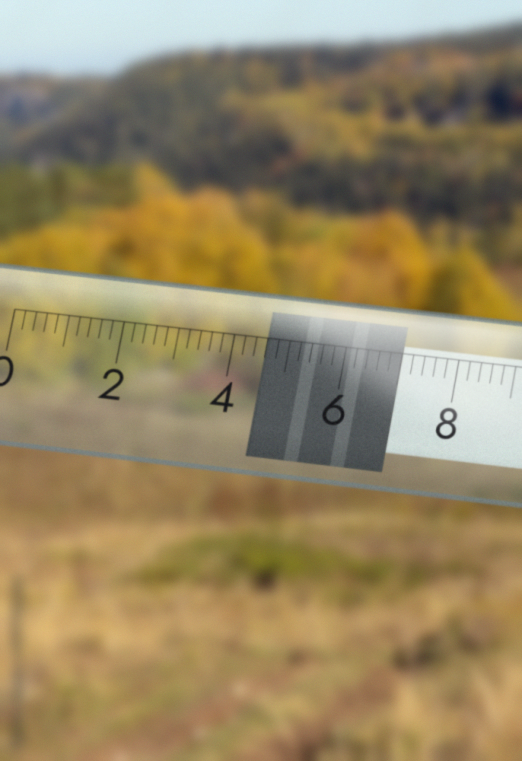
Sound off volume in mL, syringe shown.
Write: 4.6 mL
